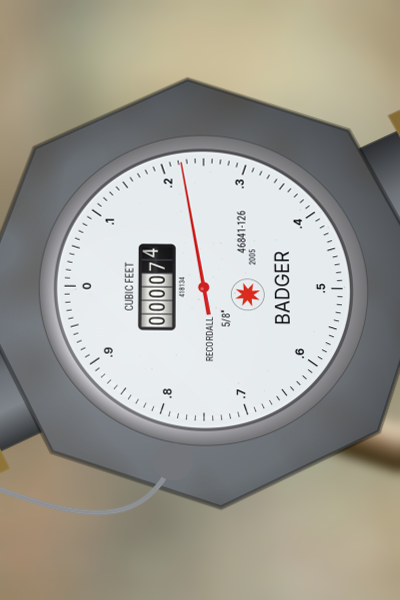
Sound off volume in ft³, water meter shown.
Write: 74.22 ft³
